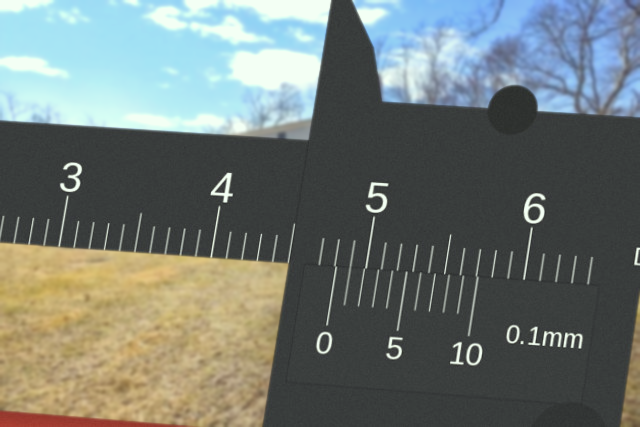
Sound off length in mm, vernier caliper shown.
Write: 48.1 mm
